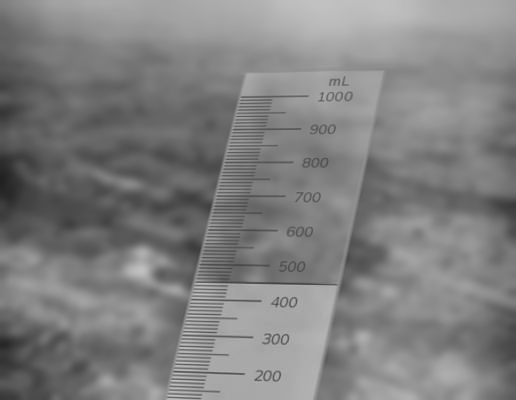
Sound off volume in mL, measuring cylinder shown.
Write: 450 mL
